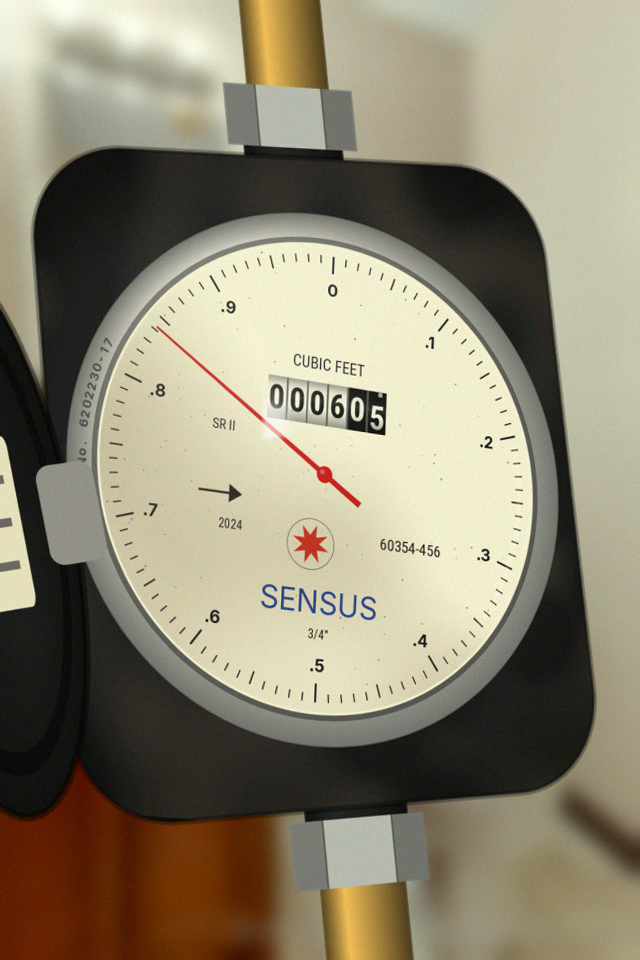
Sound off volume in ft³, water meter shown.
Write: 604.84 ft³
